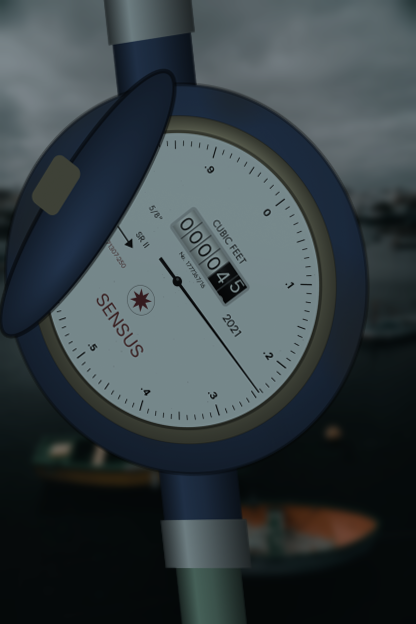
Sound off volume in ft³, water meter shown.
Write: 45.24 ft³
